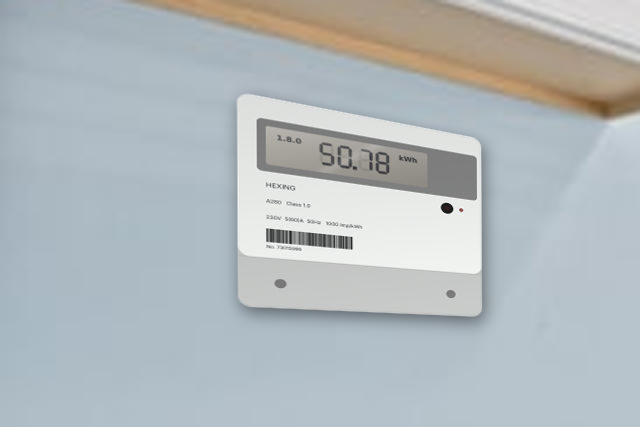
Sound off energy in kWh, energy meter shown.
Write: 50.78 kWh
